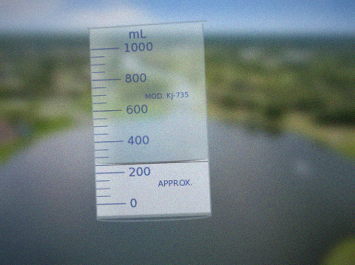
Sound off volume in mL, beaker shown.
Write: 250 mL
